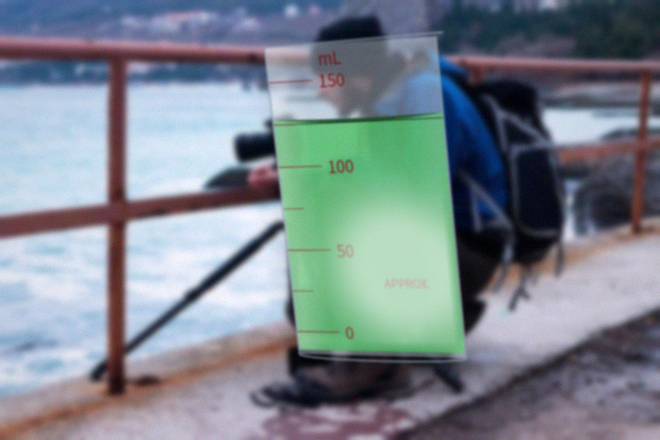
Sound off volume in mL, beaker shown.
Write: 125 mL
